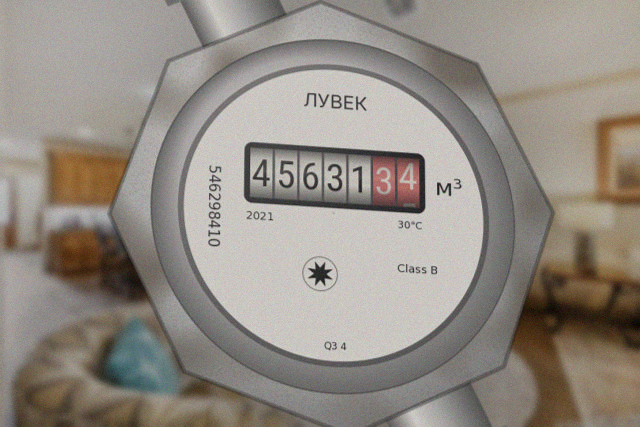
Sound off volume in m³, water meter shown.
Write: 45631.34 m³
